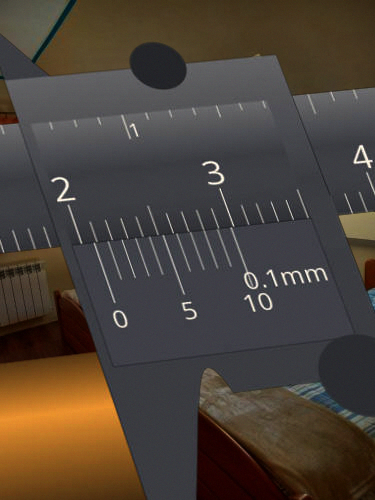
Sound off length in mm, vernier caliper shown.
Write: 20.8 mm
